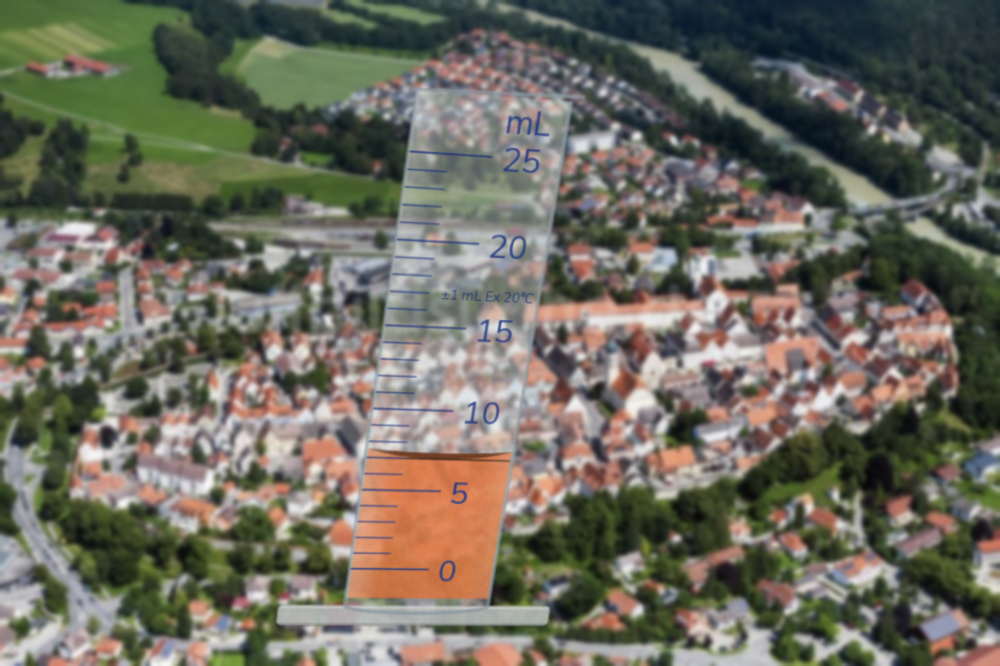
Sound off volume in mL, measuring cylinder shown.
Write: 7 mL
